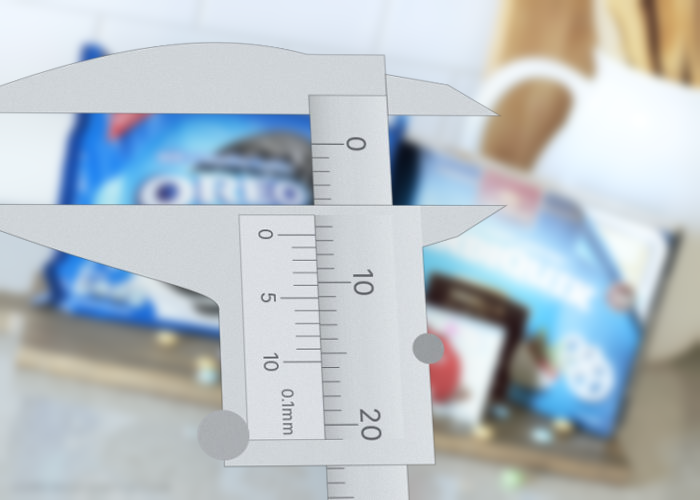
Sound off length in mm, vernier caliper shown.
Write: 6.6 mm
